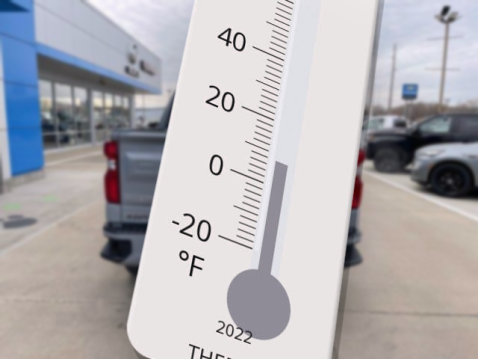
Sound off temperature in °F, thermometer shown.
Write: 8 °F
